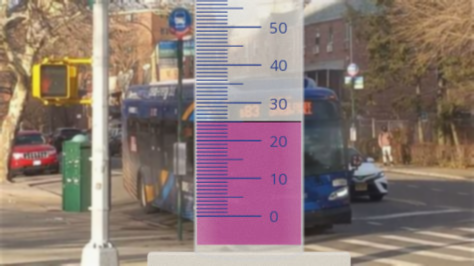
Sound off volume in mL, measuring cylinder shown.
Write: 25 mL
